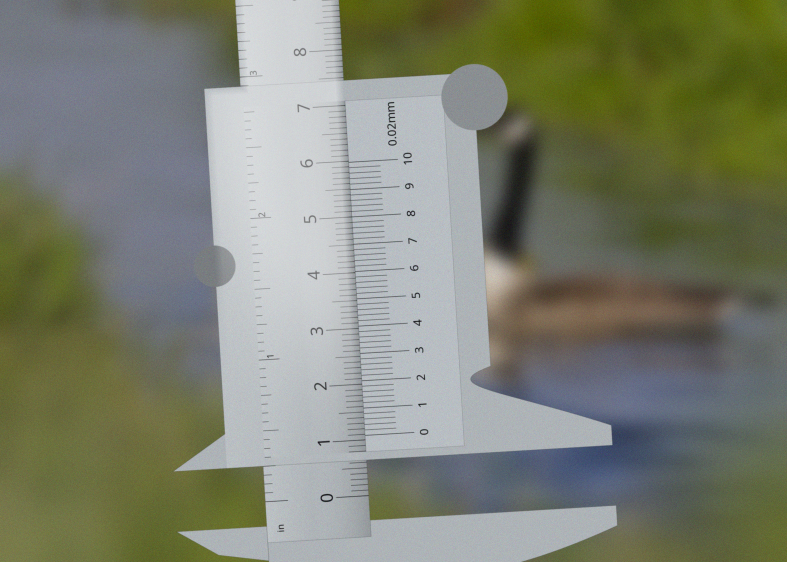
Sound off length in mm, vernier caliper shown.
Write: 10.8 mm
